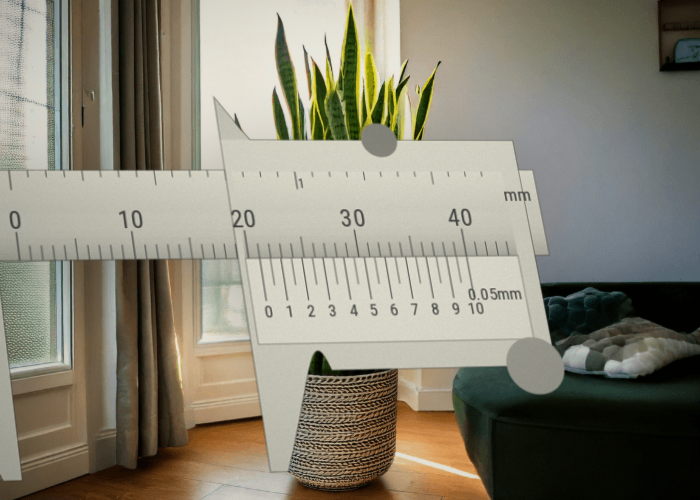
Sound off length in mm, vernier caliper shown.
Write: 21.0 mm
